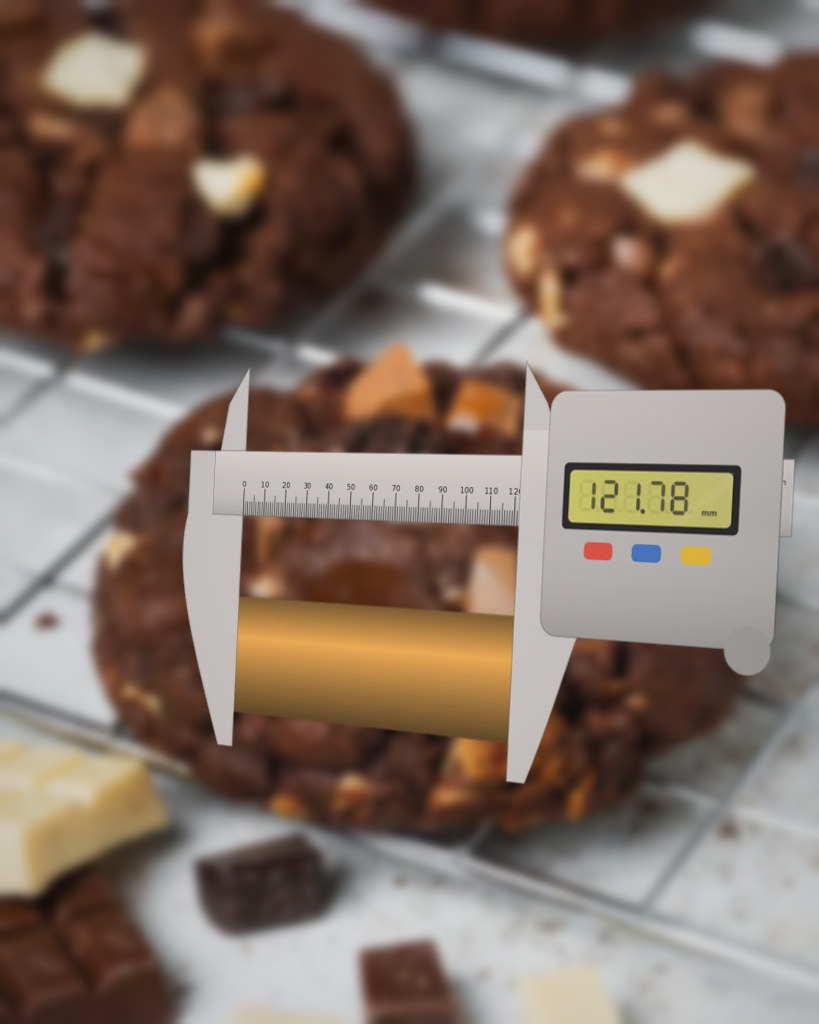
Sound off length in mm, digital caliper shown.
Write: 121.78 mm
